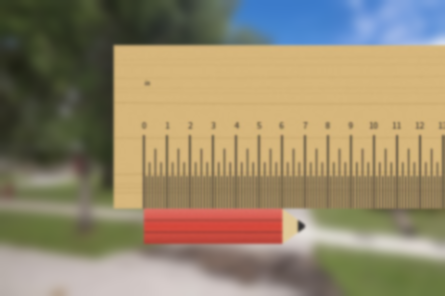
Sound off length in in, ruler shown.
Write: 7 in
